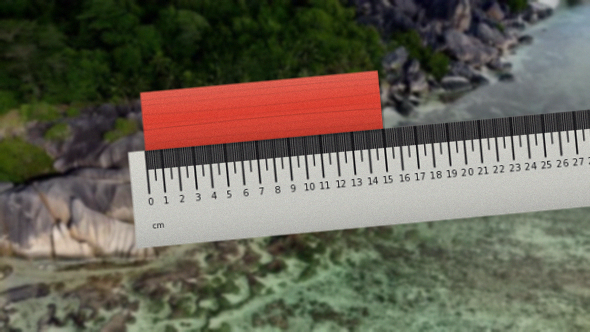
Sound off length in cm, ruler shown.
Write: 15 cm
